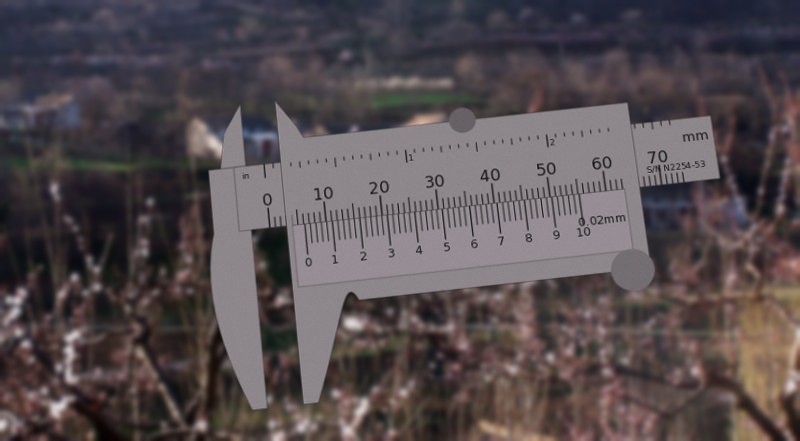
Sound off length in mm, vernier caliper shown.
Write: 6.2 mm
